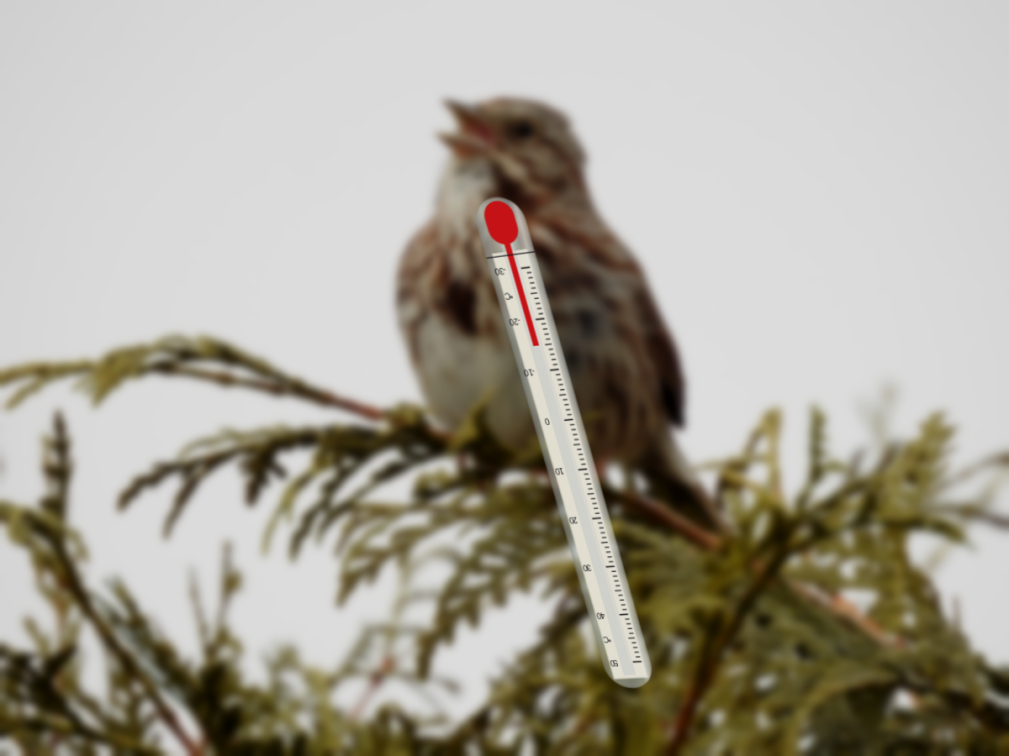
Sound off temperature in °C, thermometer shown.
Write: -15 °C
